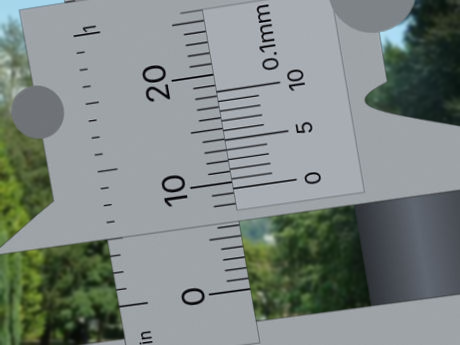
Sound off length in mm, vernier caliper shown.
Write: 9.4 mm
